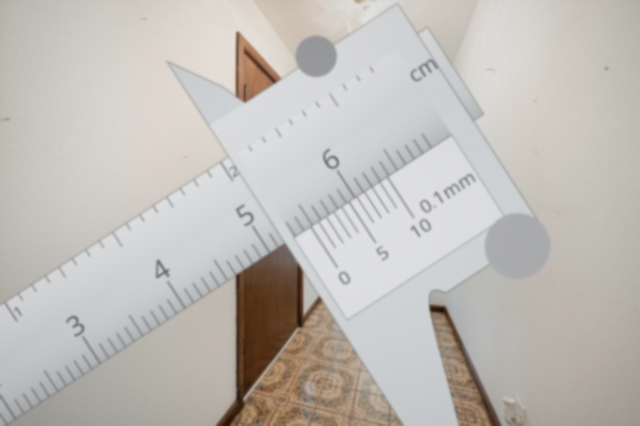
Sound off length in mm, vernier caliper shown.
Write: 54.8 mm
